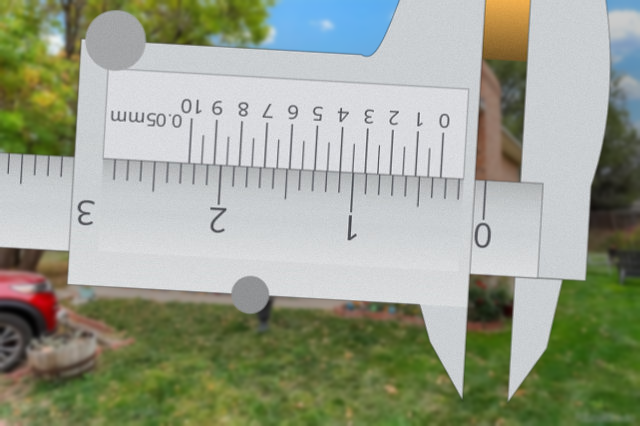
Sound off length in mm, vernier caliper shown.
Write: 3.4 mm
